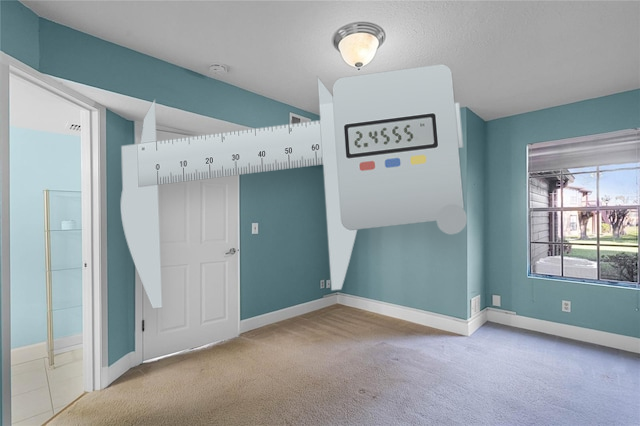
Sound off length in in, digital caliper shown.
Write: 2.4555 in
